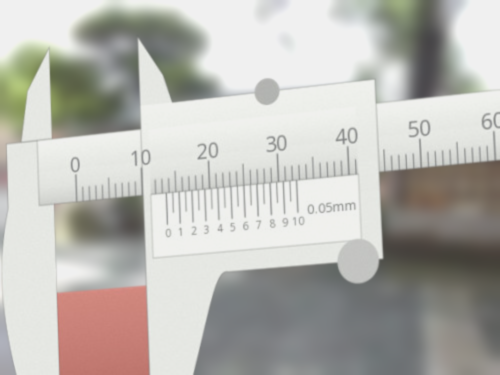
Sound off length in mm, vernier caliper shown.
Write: 13.6 mm
